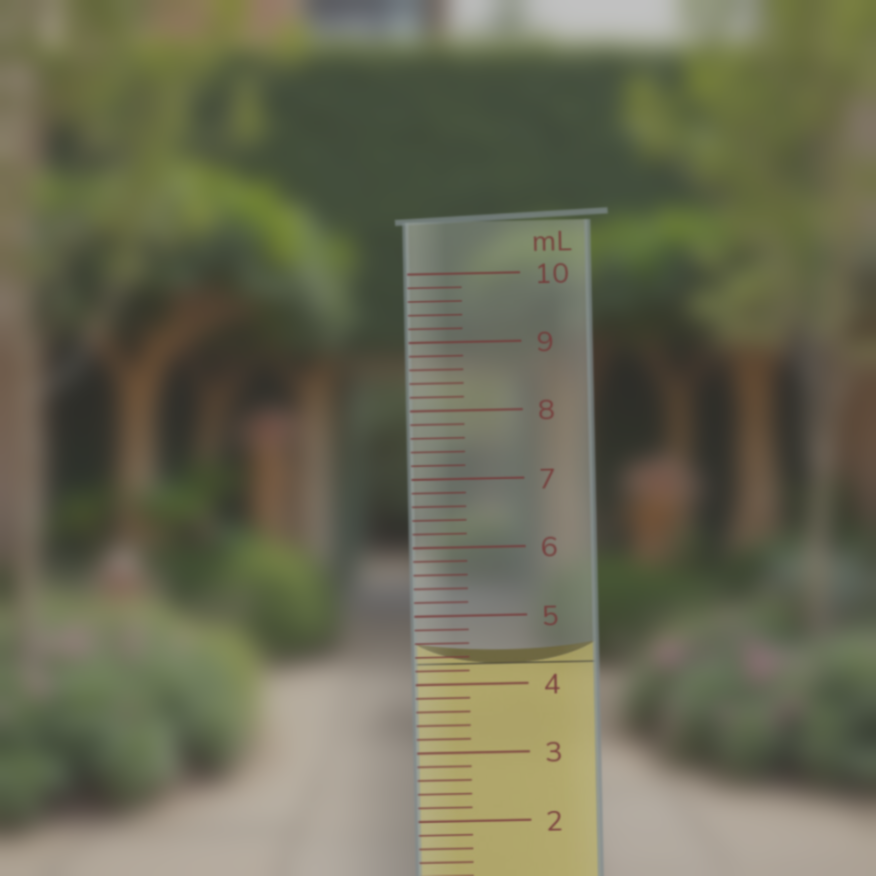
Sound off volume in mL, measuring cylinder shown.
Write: 4.3 mL
